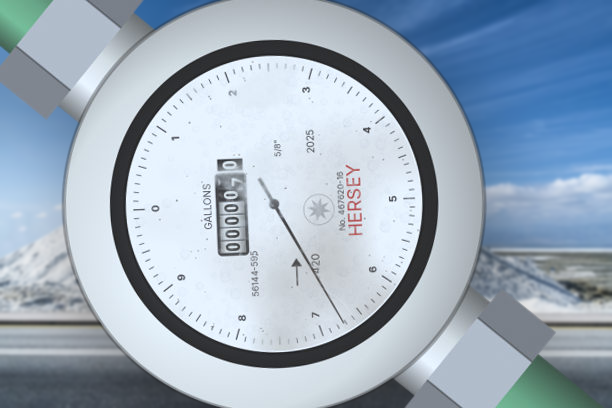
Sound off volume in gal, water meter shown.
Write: 66.7 gal
